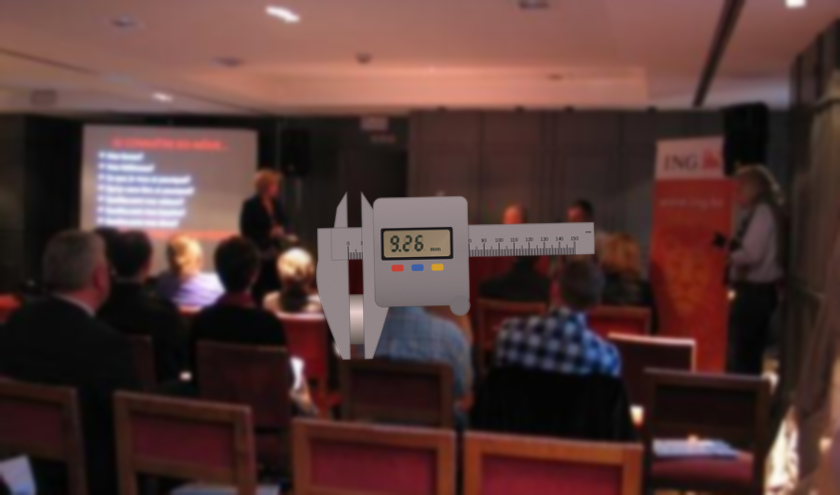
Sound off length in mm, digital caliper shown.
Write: 9.26 mm
